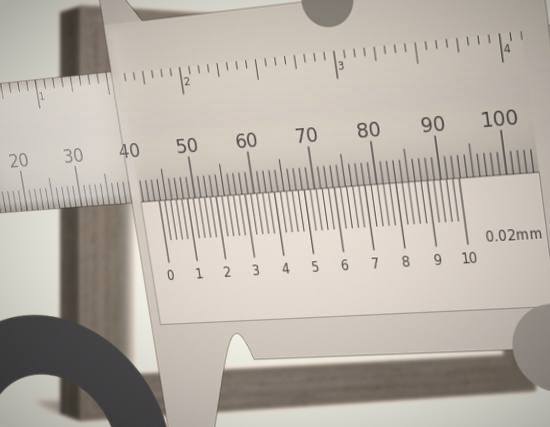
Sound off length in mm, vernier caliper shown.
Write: 43.8 mm
